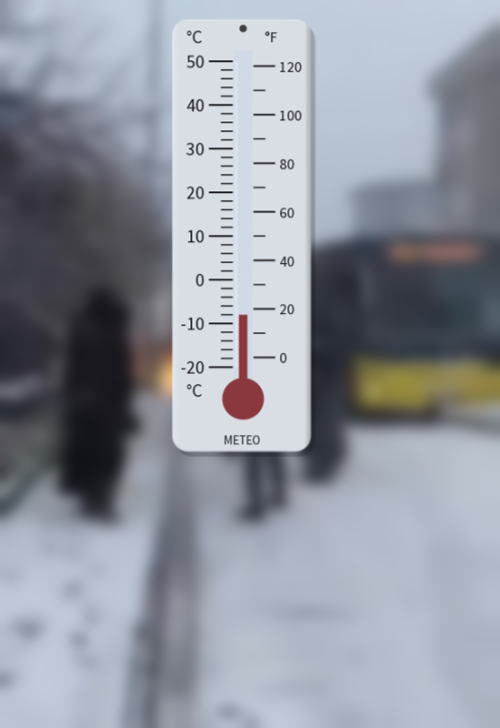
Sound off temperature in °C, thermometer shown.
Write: -8 °C
